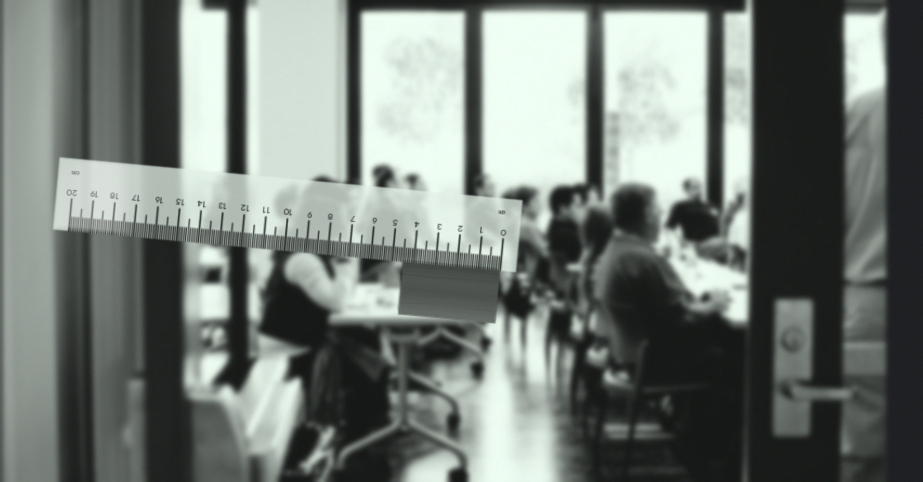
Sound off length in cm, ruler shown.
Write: 4.5 cm
